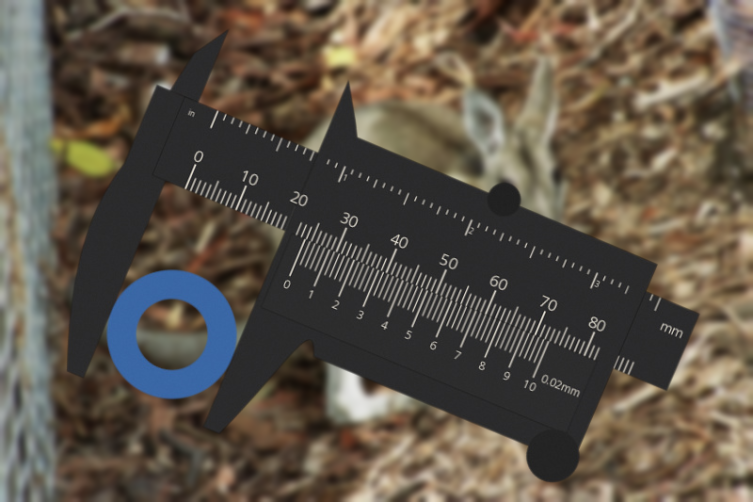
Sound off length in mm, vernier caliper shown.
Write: 23.8 mm
